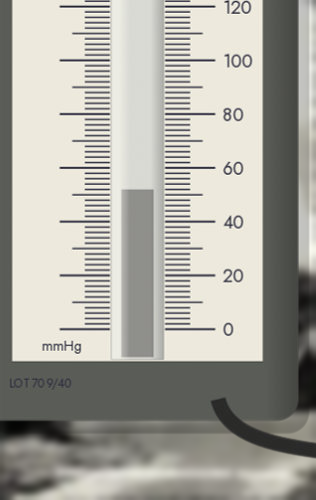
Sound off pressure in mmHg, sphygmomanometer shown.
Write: 52 mmHg
